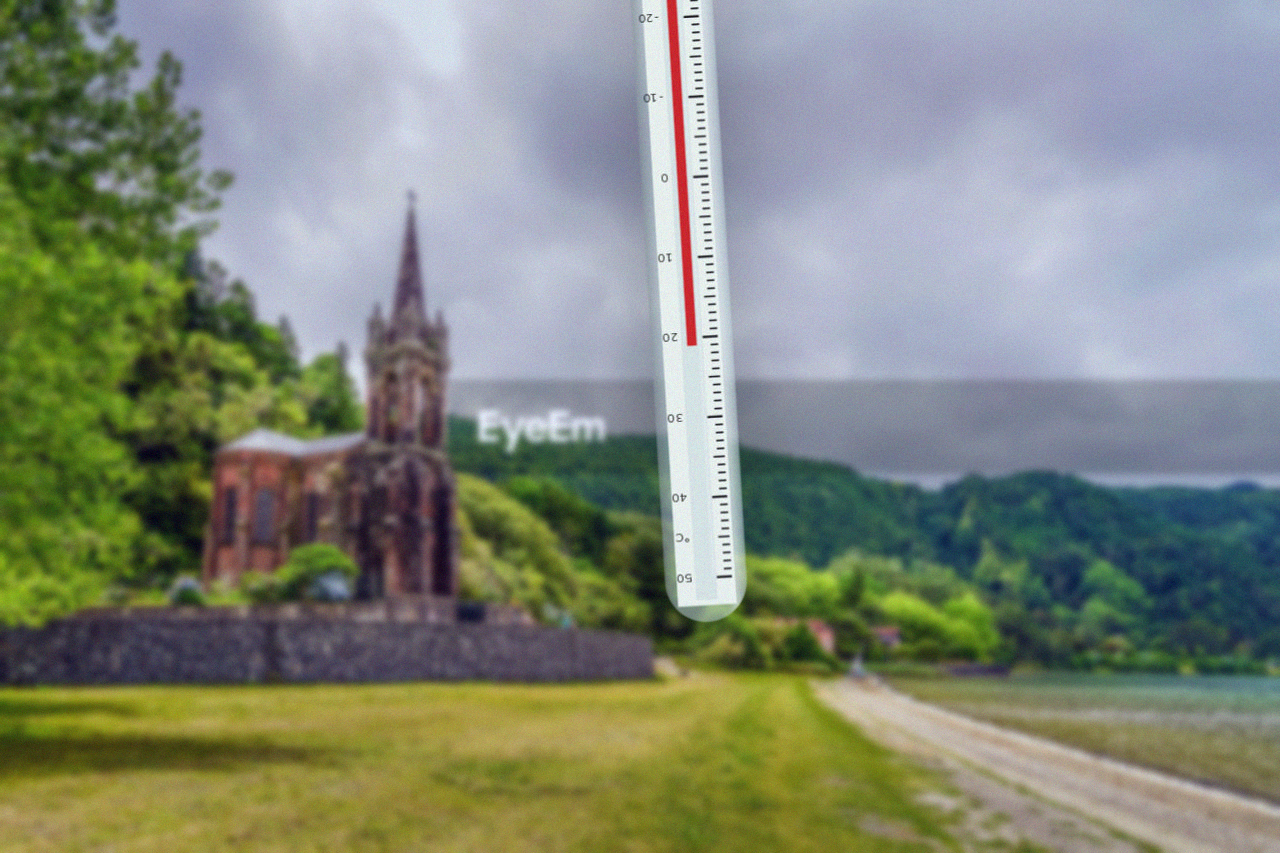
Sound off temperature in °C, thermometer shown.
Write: 21 °C
